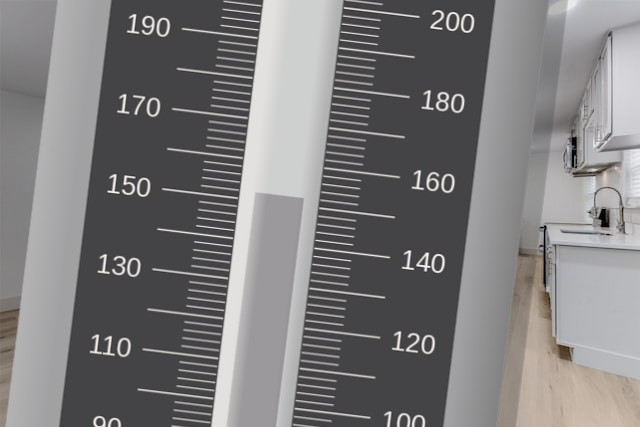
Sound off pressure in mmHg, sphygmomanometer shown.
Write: 152 mmHg
